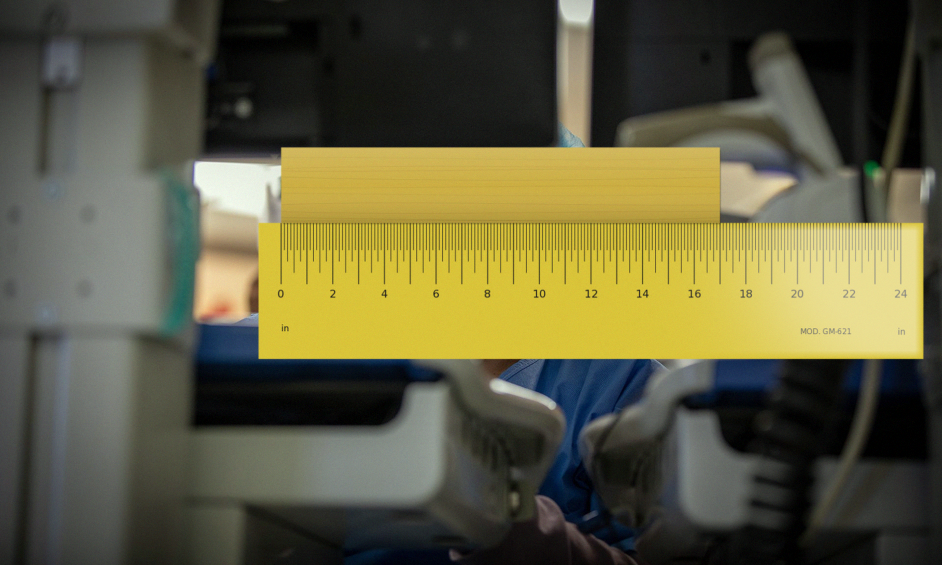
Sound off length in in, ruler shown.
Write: 17 in
